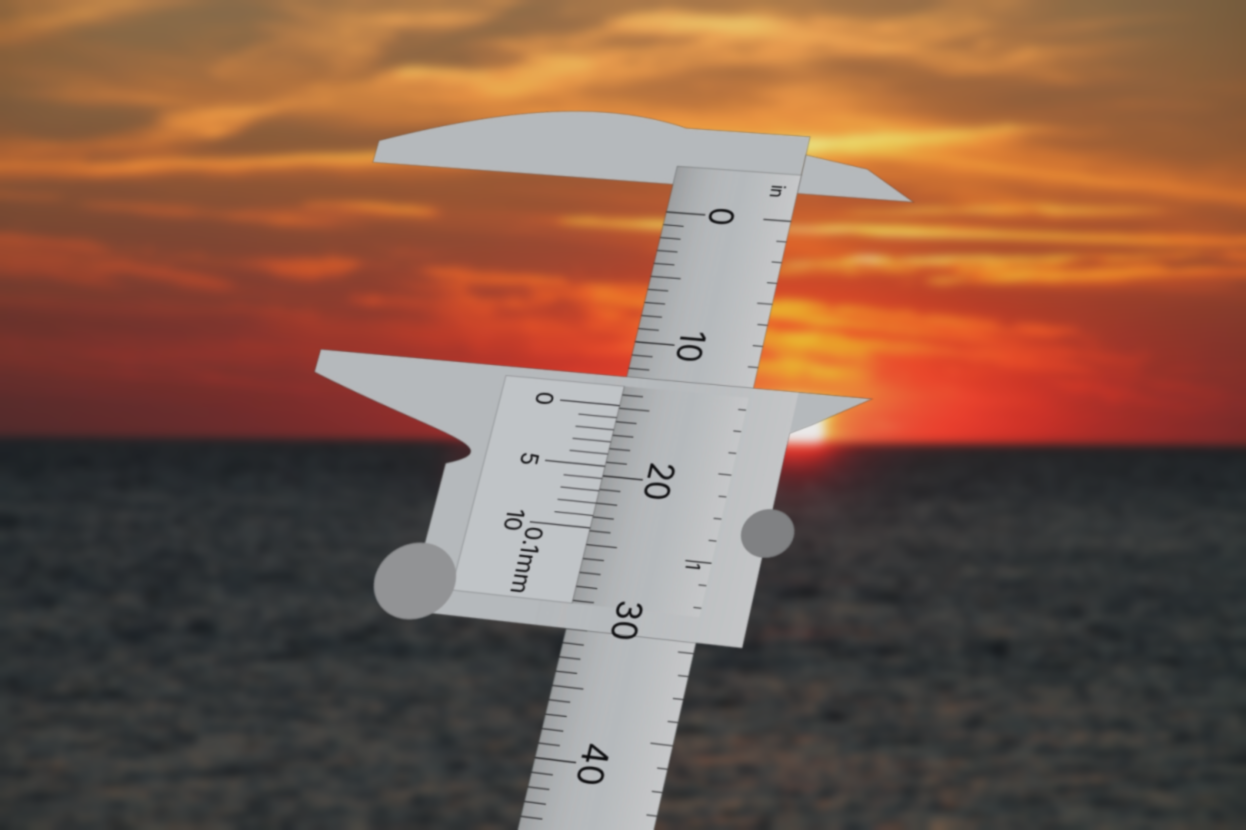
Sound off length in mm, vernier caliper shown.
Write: 14.8 mm
